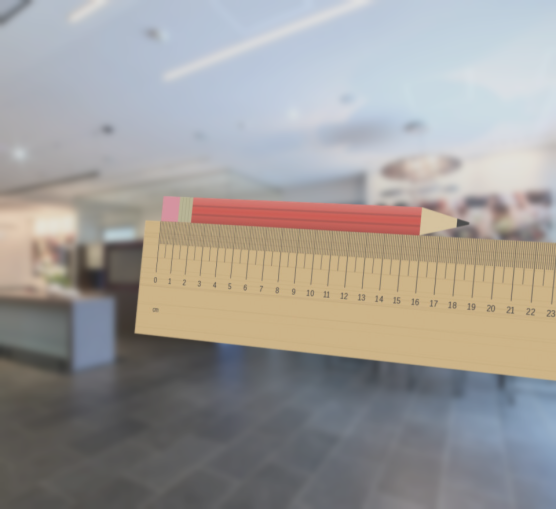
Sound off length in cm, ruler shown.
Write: 18.5 cm
